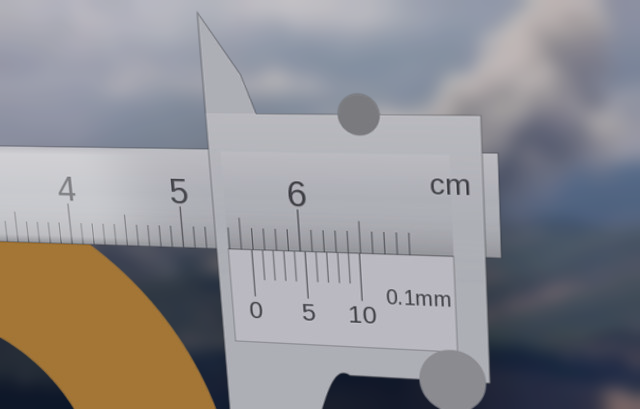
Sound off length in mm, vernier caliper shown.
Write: 55.9 mm
